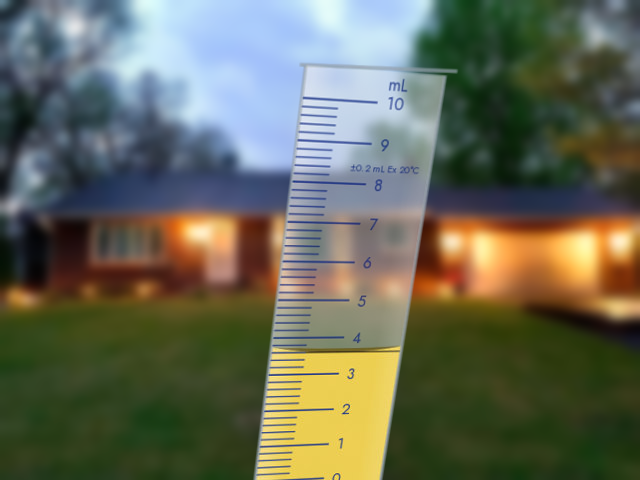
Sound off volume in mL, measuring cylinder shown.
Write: 3.6 mL
